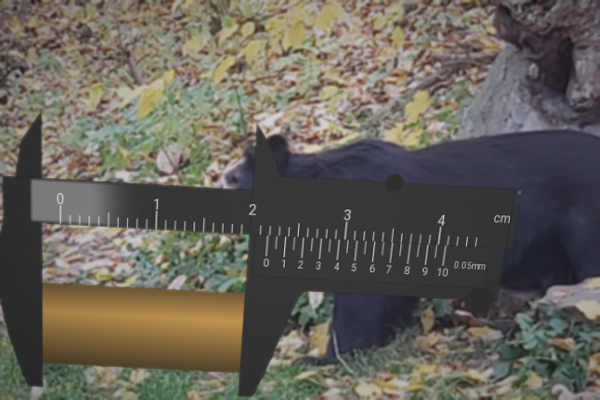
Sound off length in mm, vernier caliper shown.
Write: 21.8 mm
